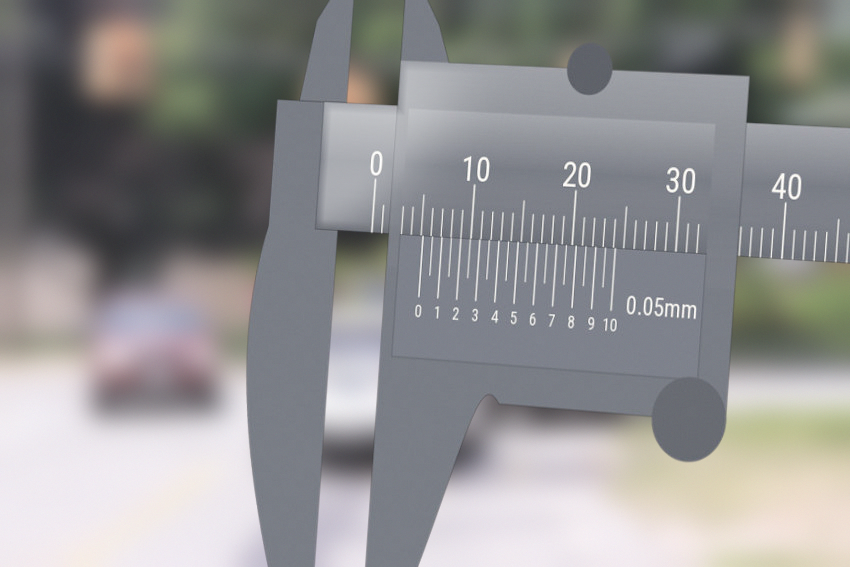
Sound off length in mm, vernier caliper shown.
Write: 5.2 mm
